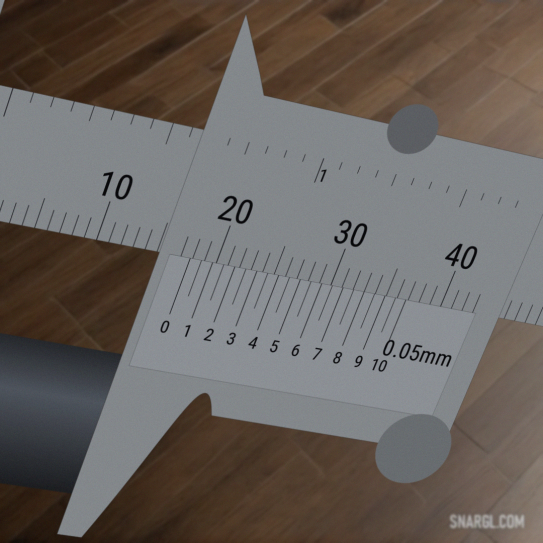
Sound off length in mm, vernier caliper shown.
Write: 17.8 mm
